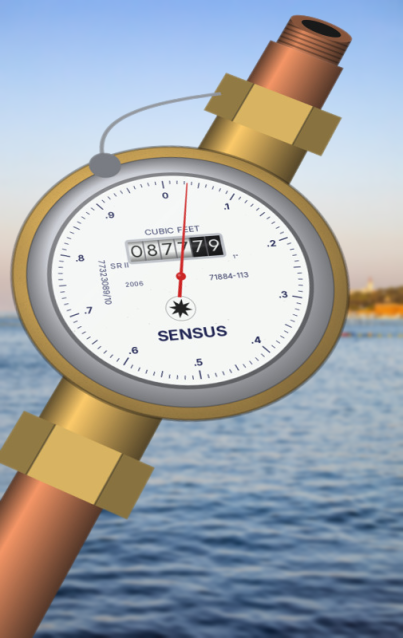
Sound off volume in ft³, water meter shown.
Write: 87779.03 ft³
